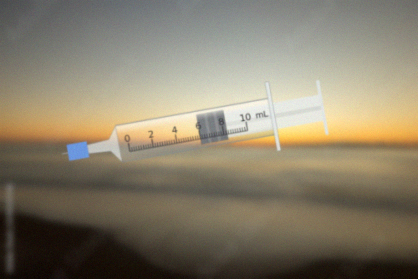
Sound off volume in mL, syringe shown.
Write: 6 mL
